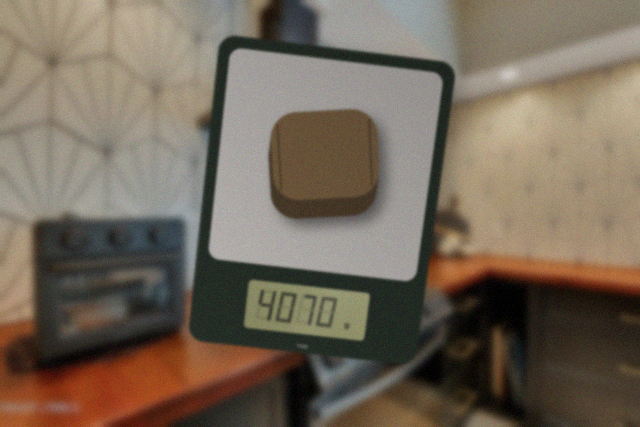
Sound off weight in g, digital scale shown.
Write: 4070 g
